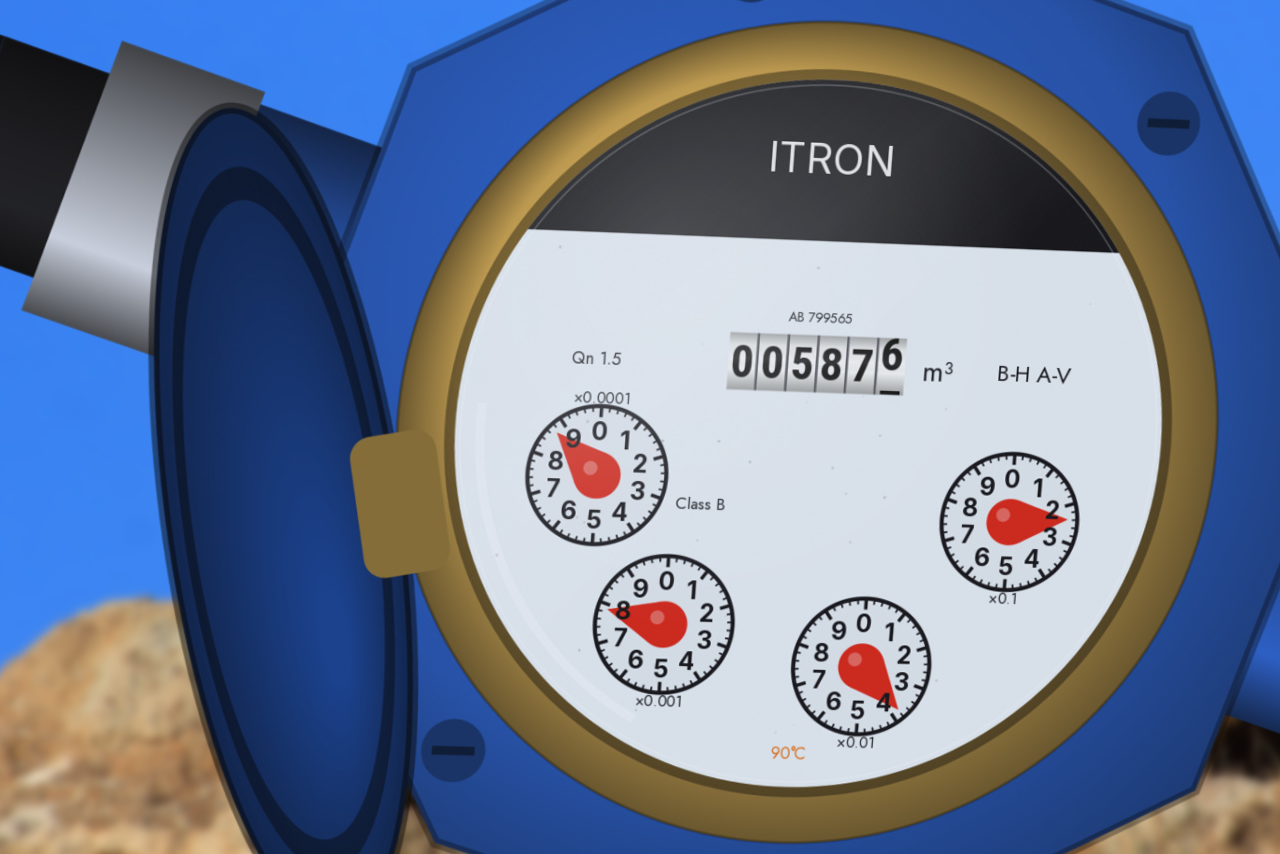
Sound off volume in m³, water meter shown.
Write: 5876.2378 m³
